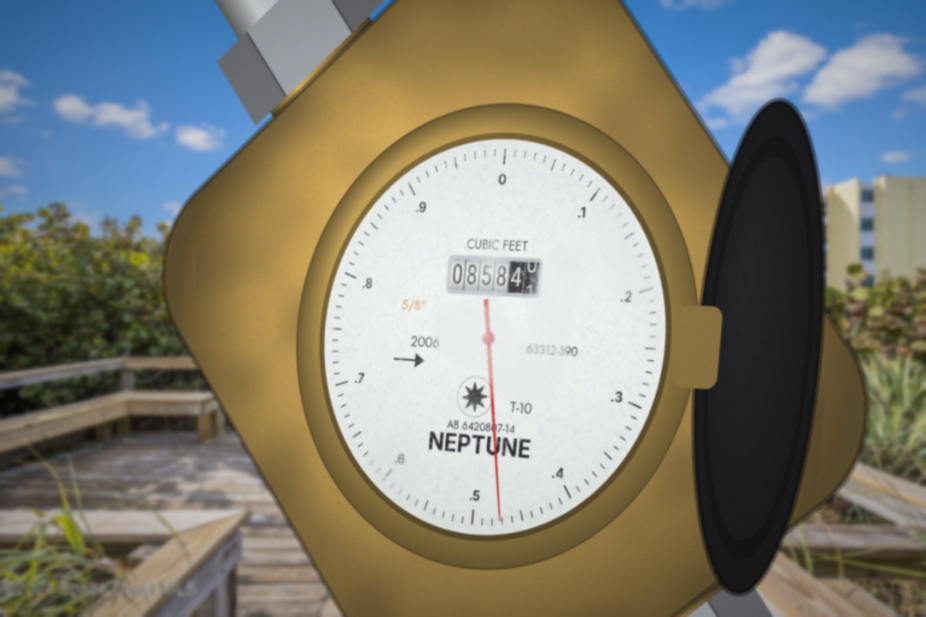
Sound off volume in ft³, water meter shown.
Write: 85840.47 ft³
